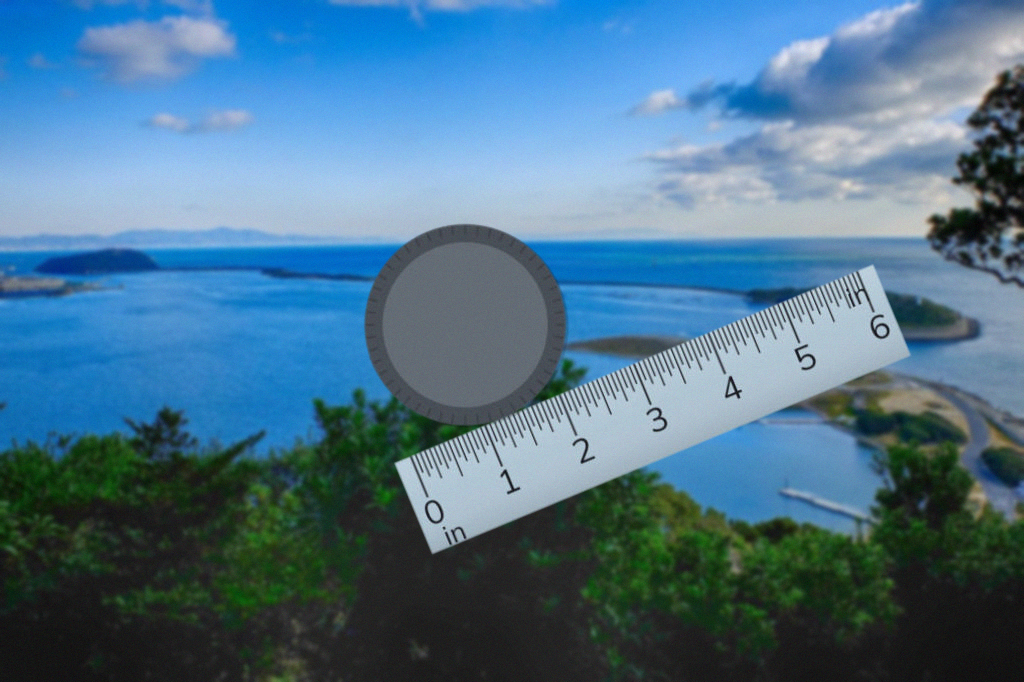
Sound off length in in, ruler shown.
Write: 2.5 in
